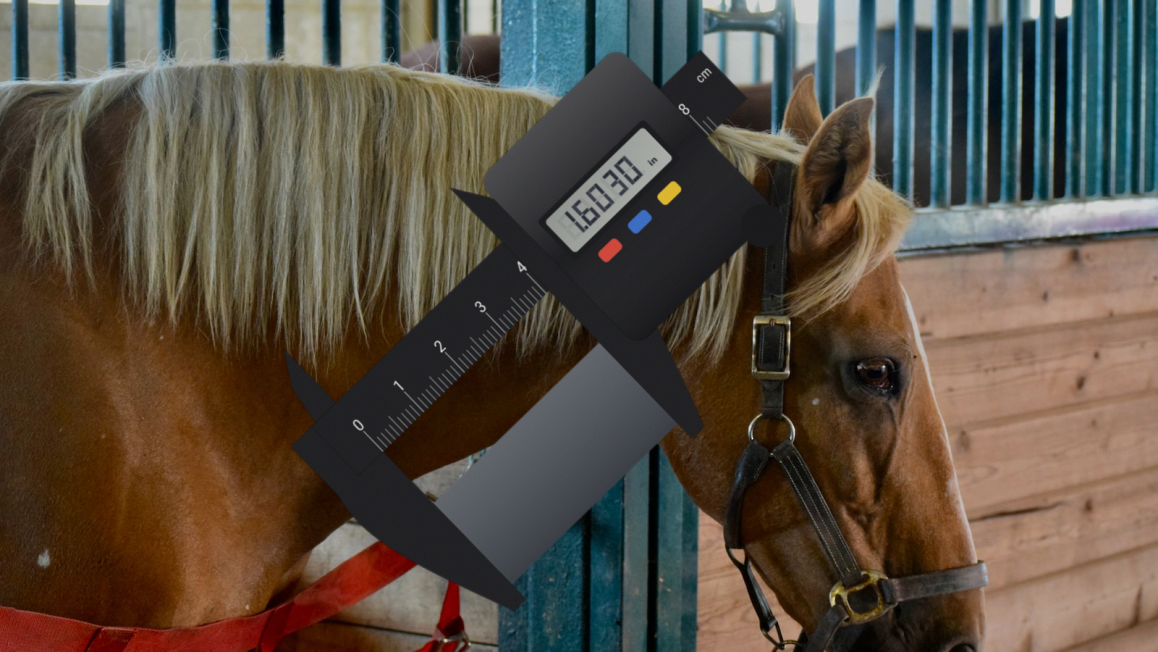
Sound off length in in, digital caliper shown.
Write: 1.6030 in
